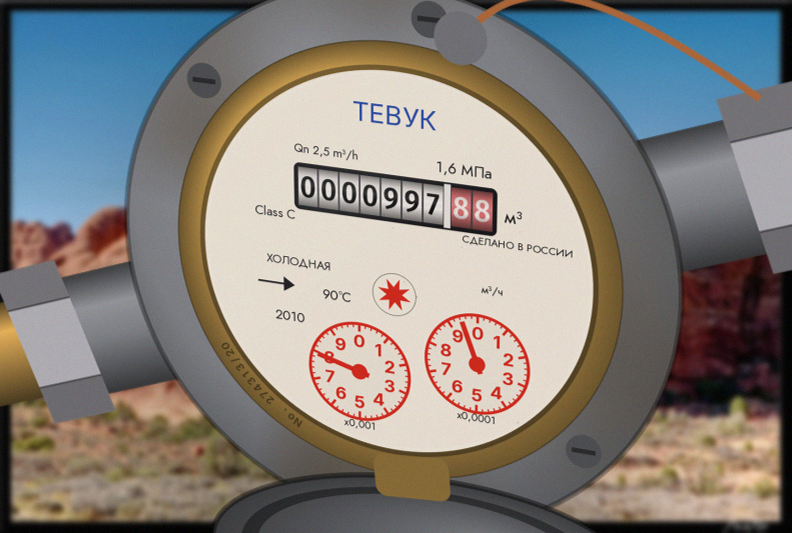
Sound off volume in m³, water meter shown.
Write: 997.8879 m³
